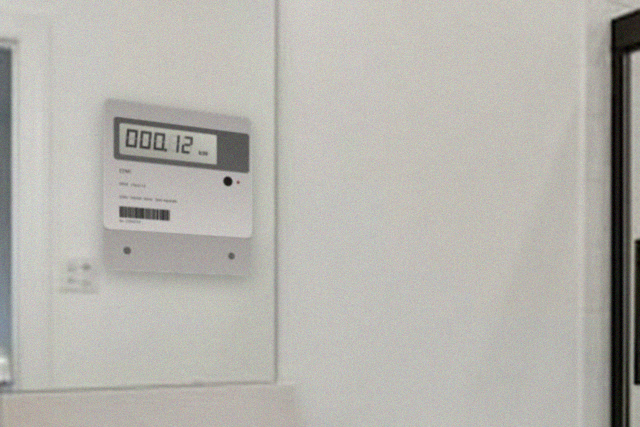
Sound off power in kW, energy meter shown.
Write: 0.12 kW
